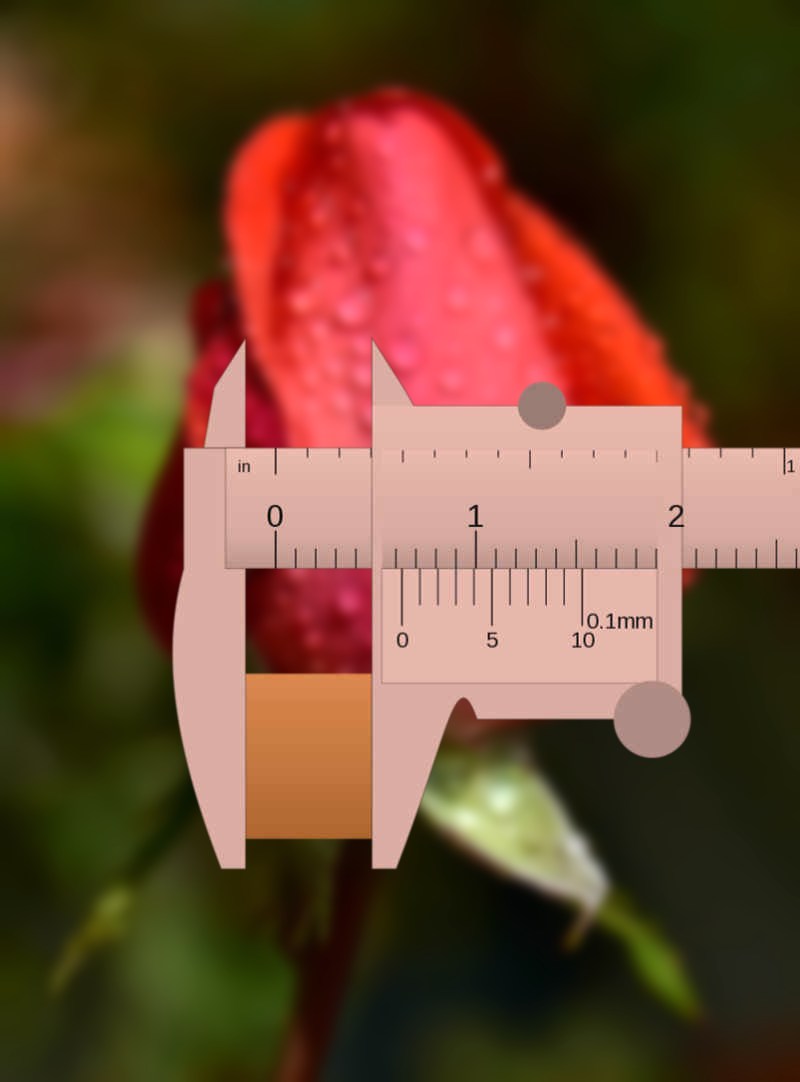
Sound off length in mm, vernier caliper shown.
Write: 6.3 mm
